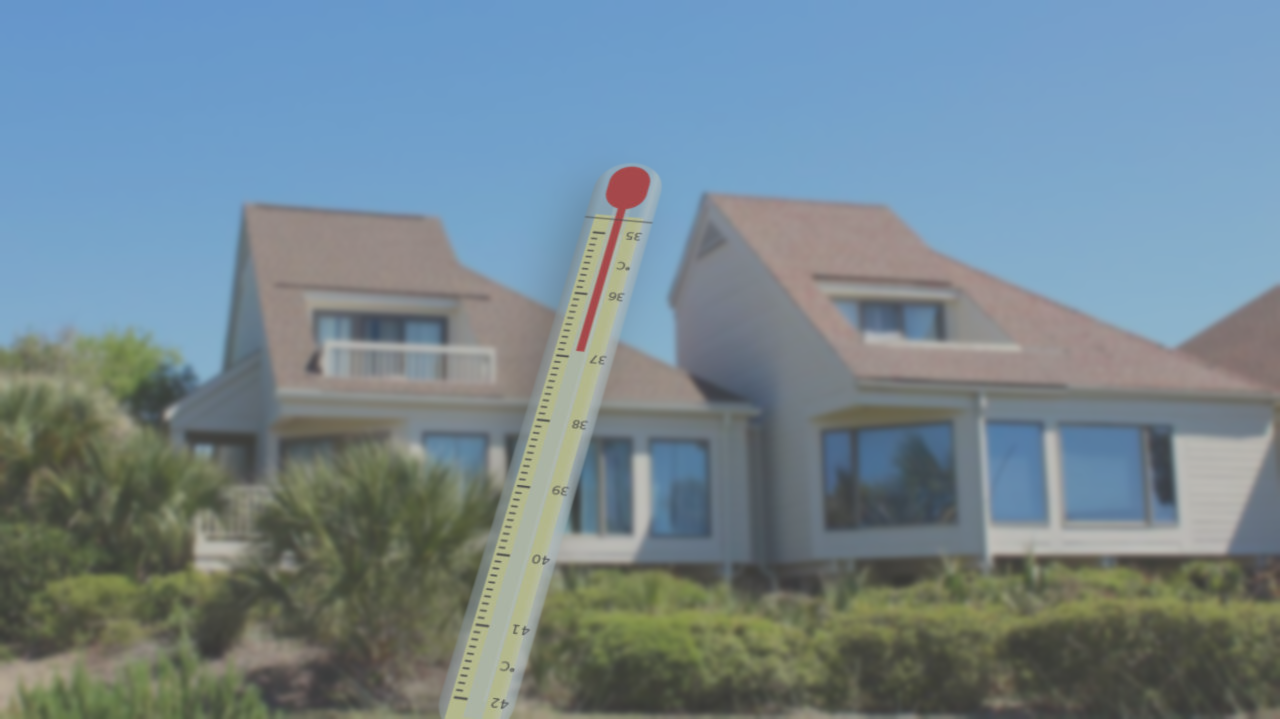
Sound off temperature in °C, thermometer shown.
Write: 36.9 °C
